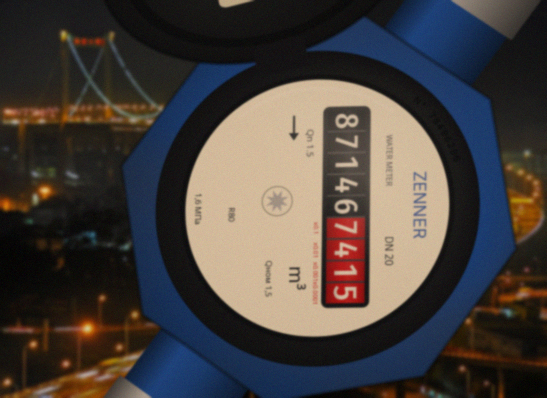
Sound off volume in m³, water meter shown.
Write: 87146.7415 m³
